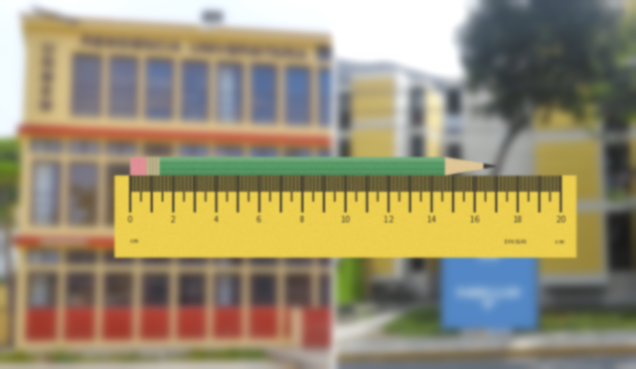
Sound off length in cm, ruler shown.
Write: 17 cm
